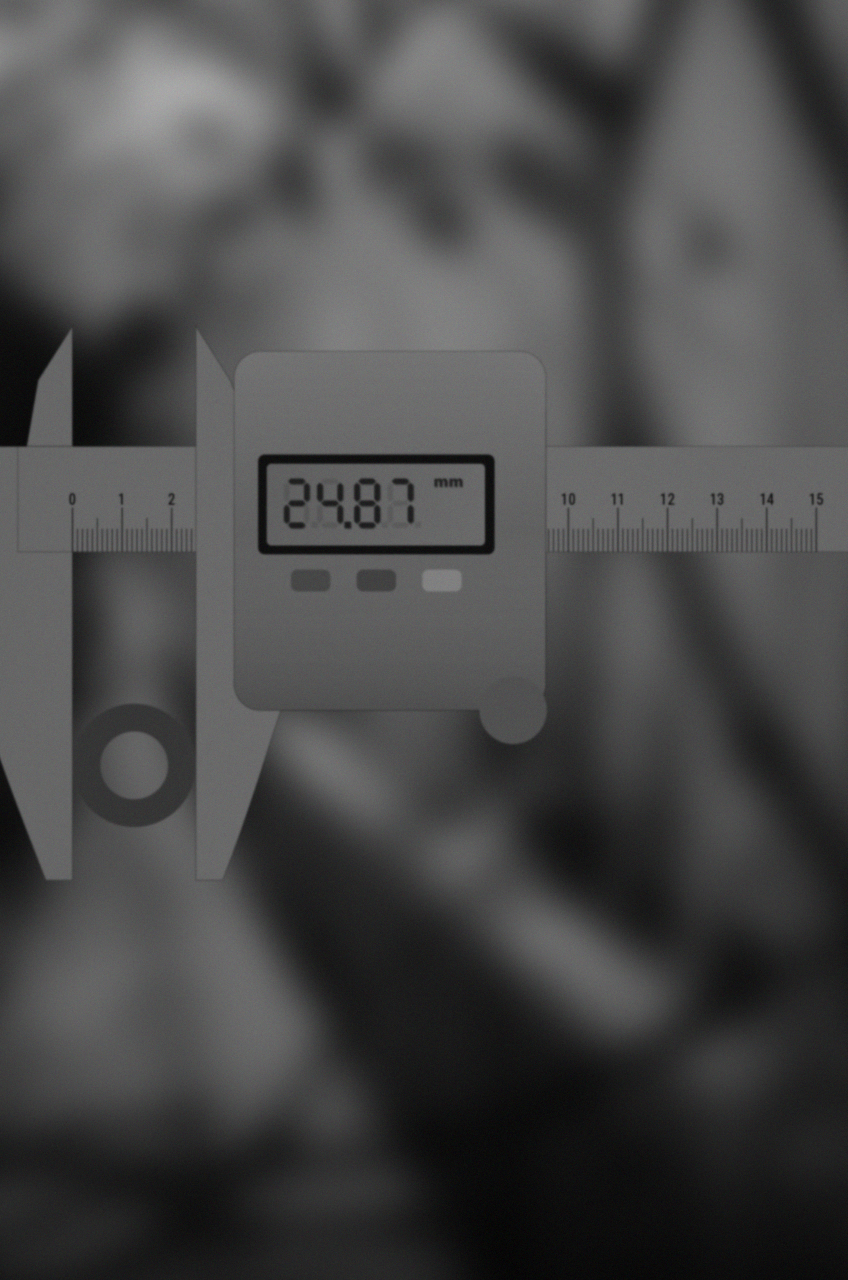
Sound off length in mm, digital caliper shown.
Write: 24.87 mm
